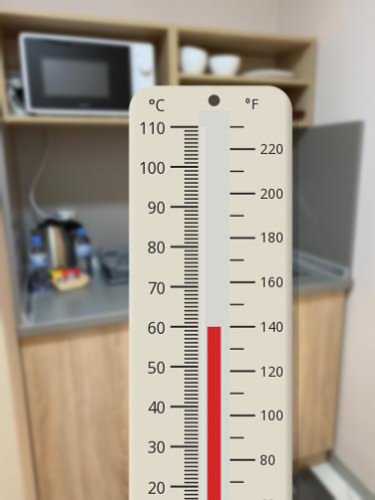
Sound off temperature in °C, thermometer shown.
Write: 60 °C
